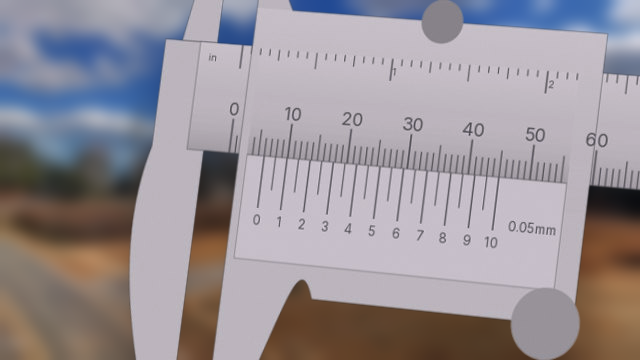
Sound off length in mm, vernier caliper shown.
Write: 6.0 mm
